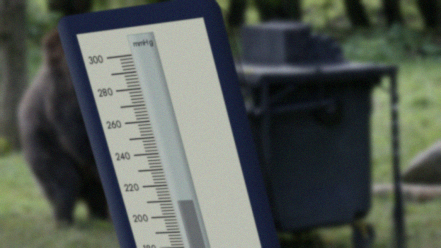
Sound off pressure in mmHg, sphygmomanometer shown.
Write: 210 mmHg
